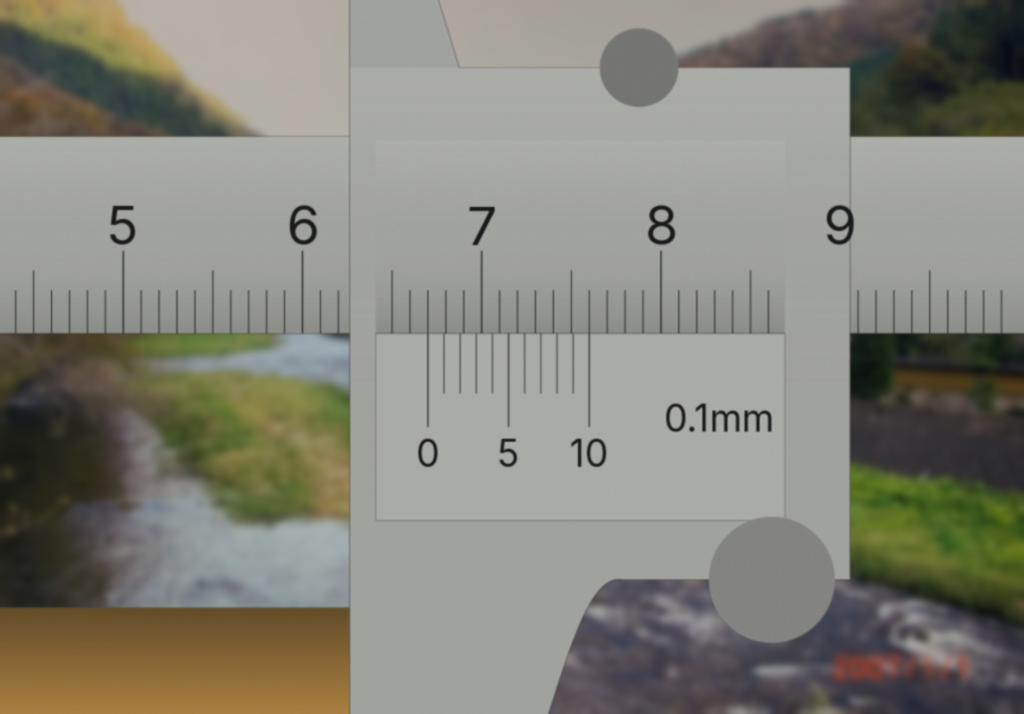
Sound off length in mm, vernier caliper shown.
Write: 67.0 mm
